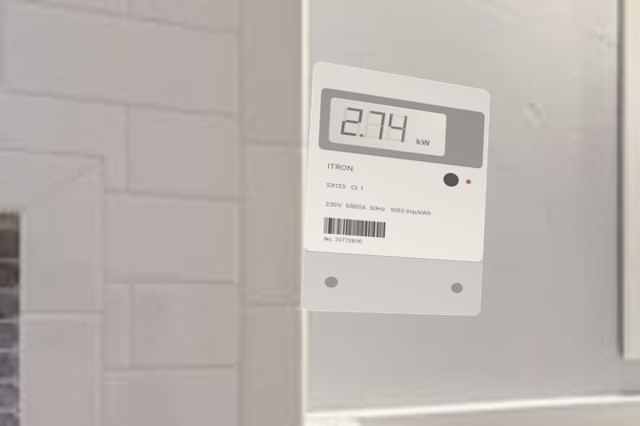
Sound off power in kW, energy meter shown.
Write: 2.74 kW
